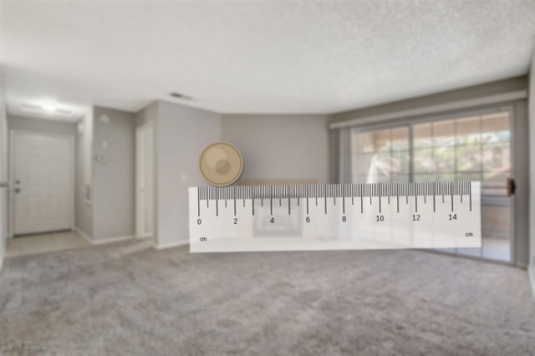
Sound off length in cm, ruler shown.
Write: 2.5 cm
